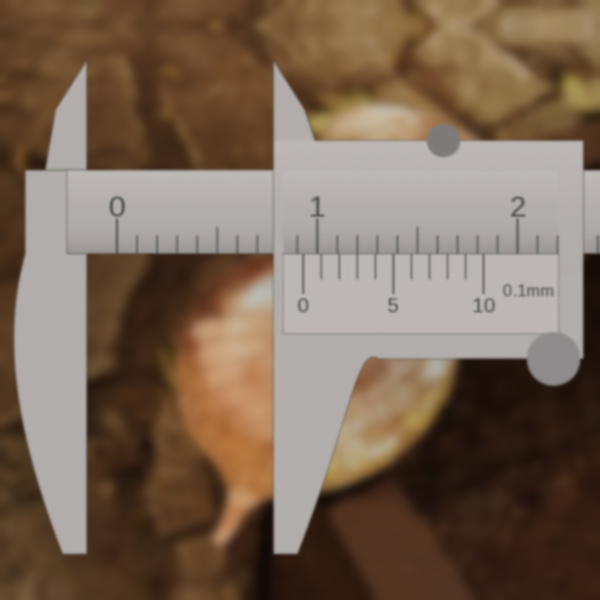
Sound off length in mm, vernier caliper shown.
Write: 9.3 mm
